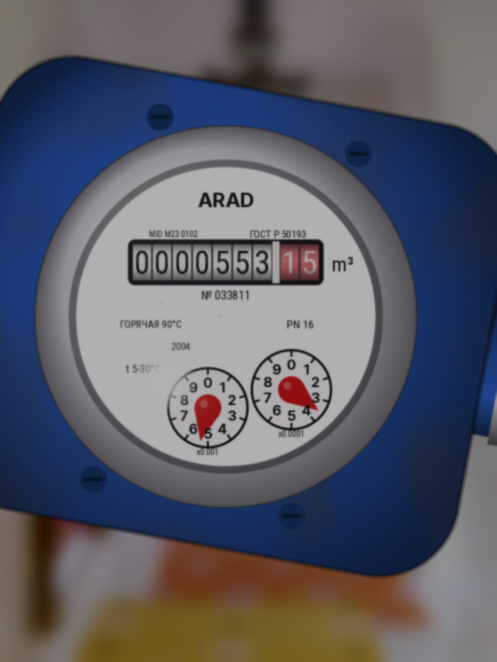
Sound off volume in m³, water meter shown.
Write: 553.1553 m³
